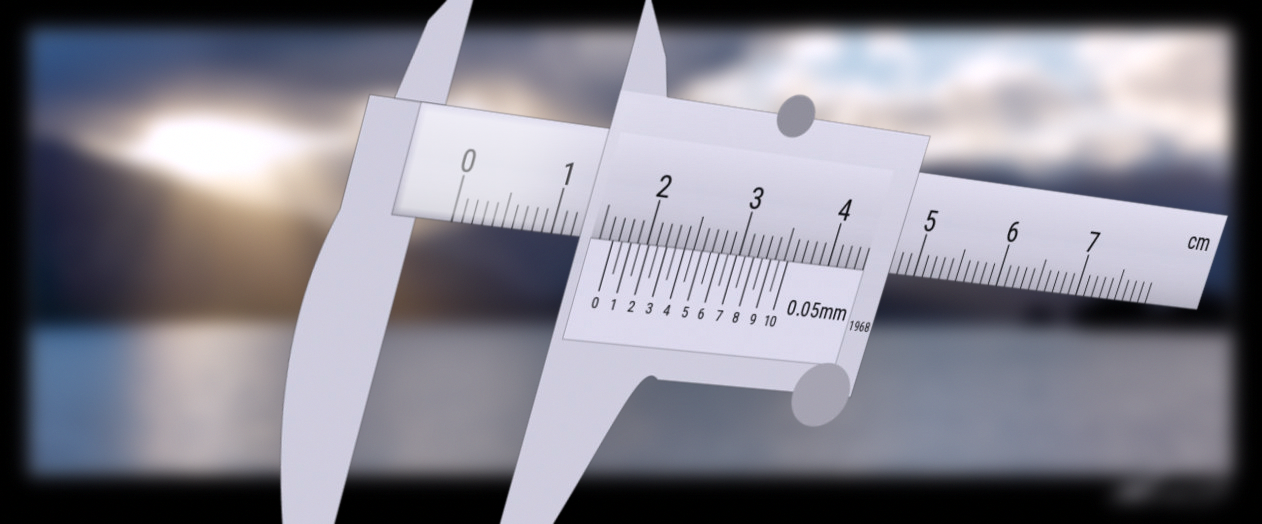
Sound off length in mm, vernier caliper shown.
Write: 16.4 mm
